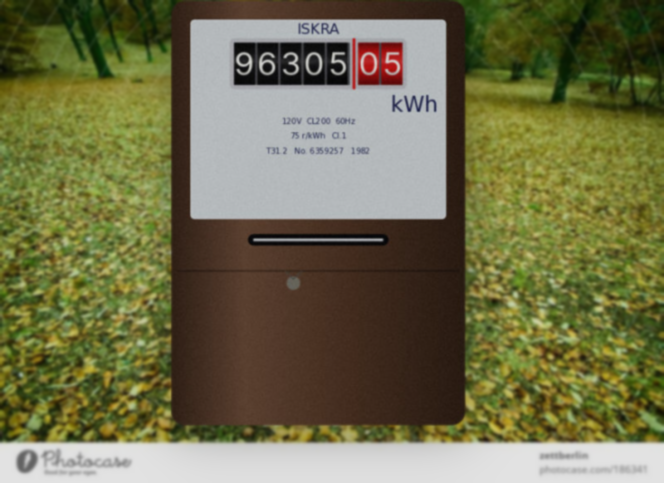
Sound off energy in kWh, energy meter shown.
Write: 96305.05 kWh
